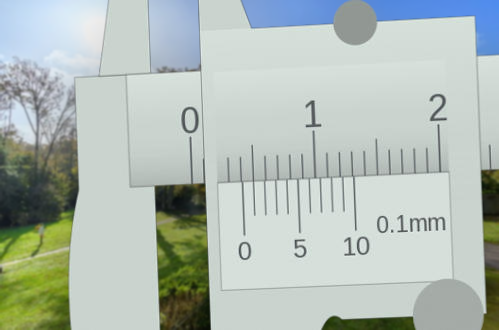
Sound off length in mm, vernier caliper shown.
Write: 4.1 mm
